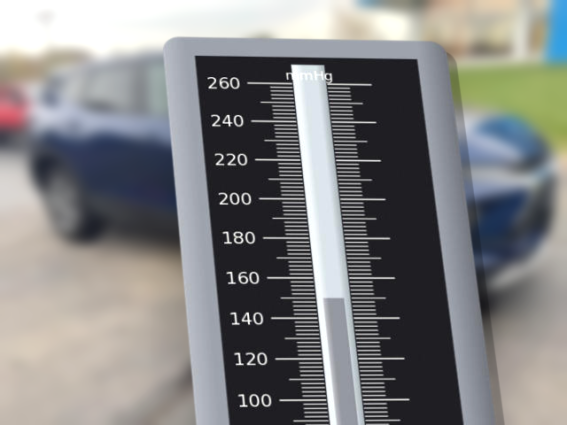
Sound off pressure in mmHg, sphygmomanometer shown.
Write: 150 mmHg
